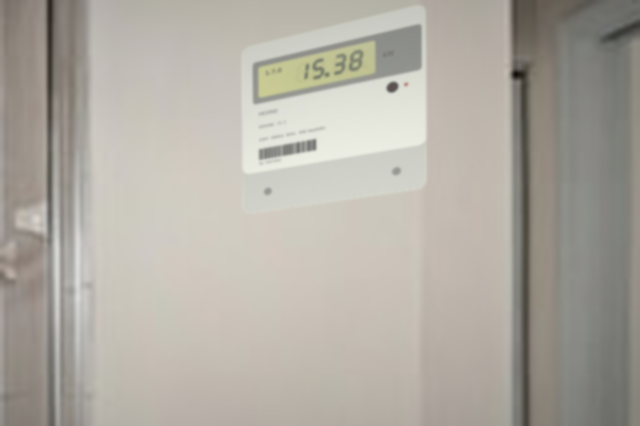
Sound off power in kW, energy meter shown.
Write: 15.38 kW
